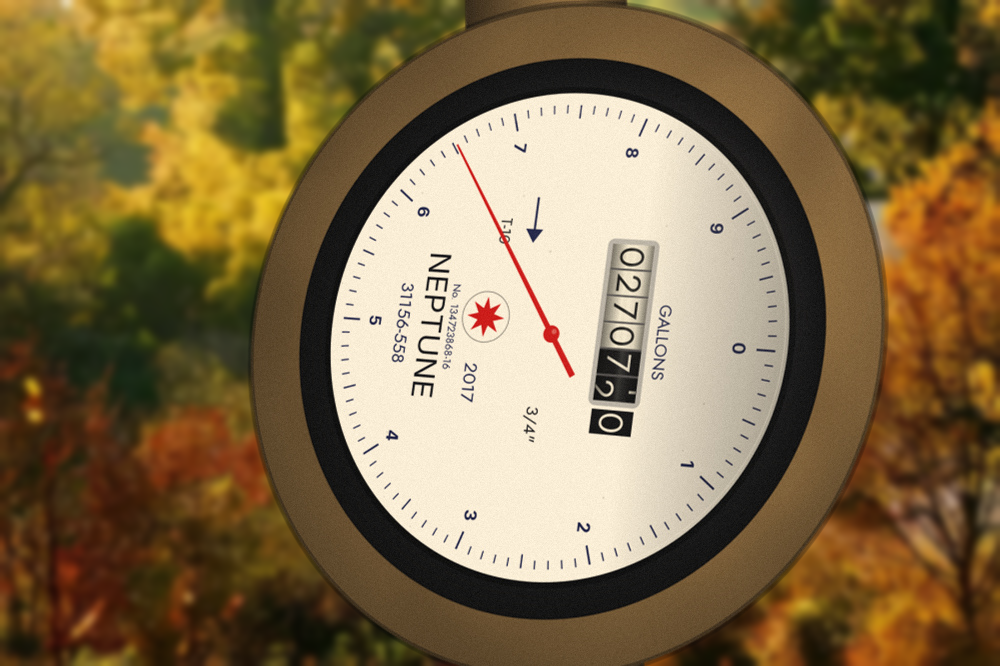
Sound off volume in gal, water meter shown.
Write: 270716.5 gal
